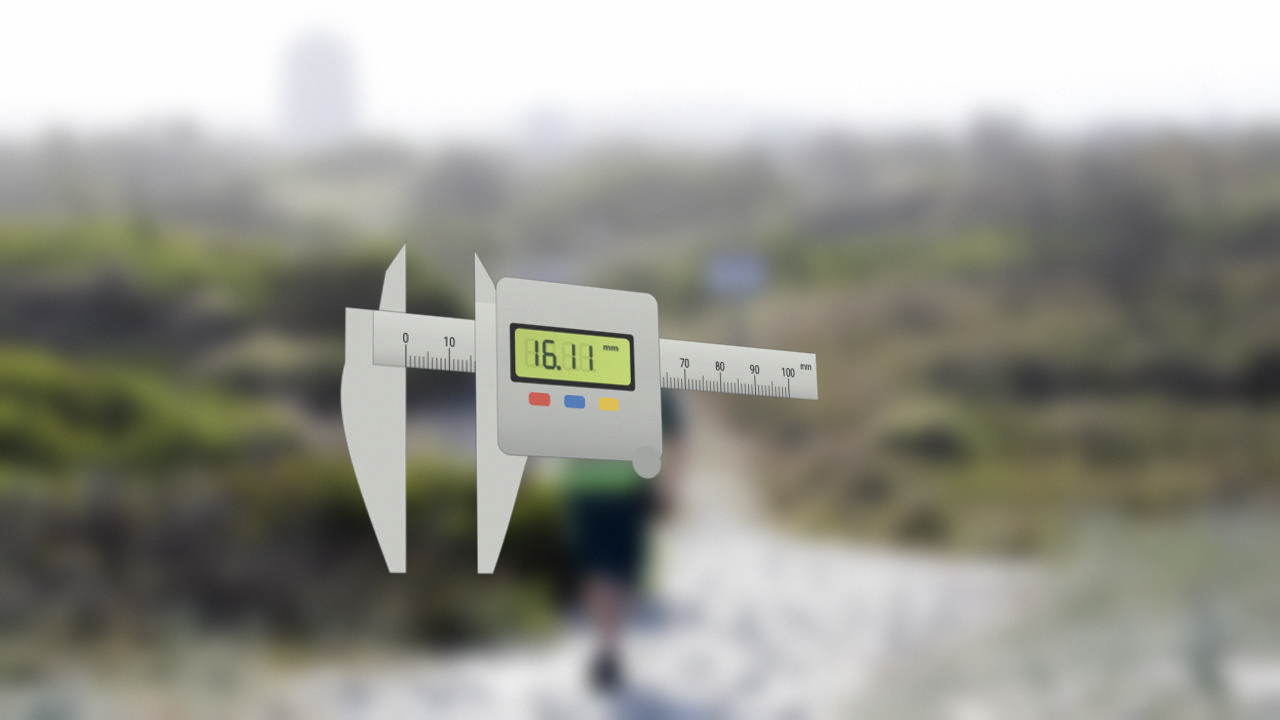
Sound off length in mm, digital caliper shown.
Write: 16.11 mm
